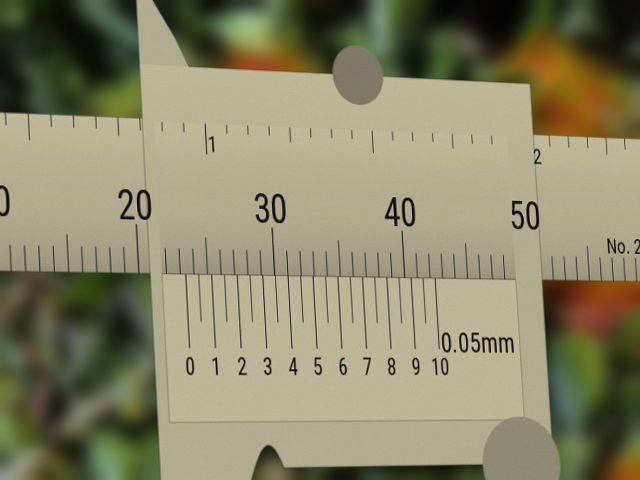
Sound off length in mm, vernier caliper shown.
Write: 23.4 mm
